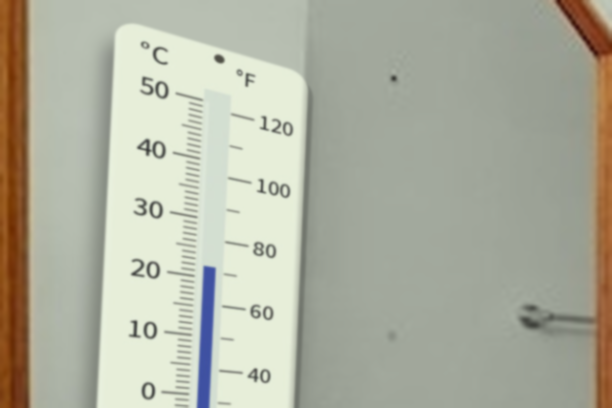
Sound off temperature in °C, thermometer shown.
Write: 22 °C
